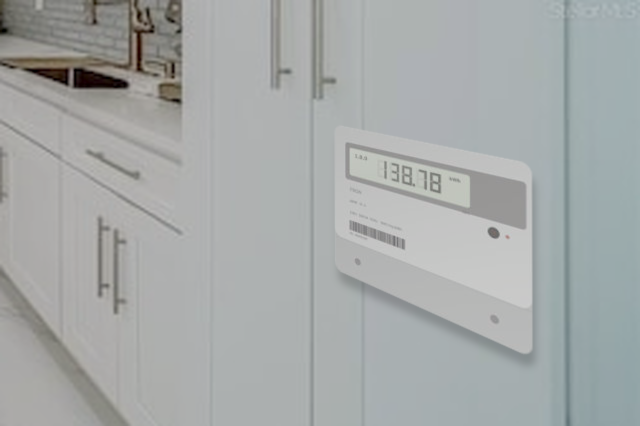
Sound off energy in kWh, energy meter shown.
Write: 138.78 kWh
